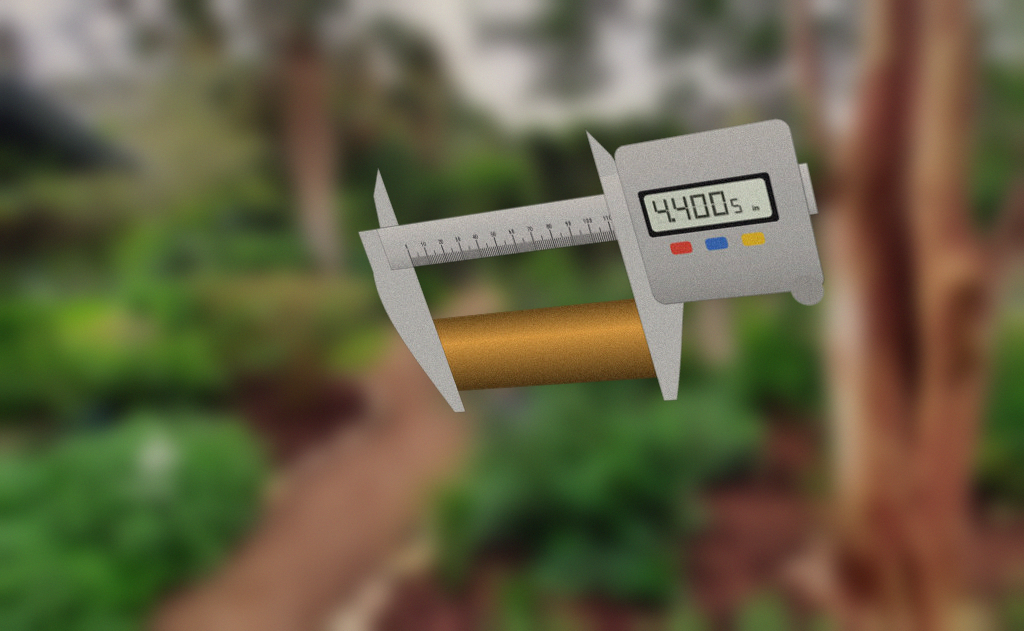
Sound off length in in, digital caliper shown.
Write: 4.4005 in
